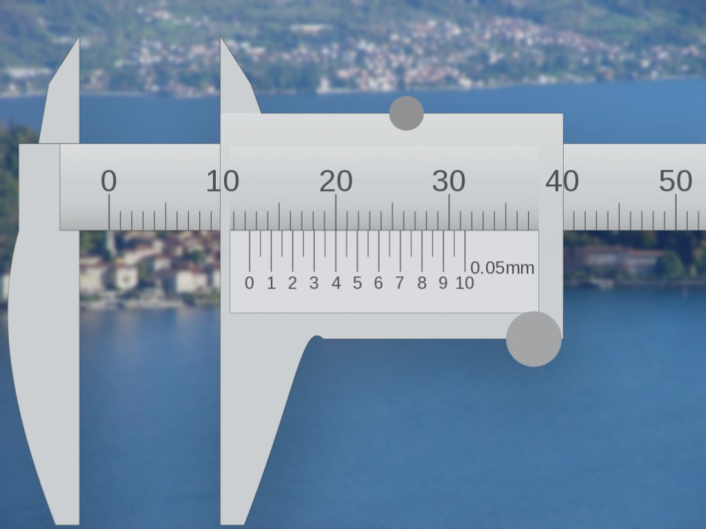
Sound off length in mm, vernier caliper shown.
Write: 12.4 mm
